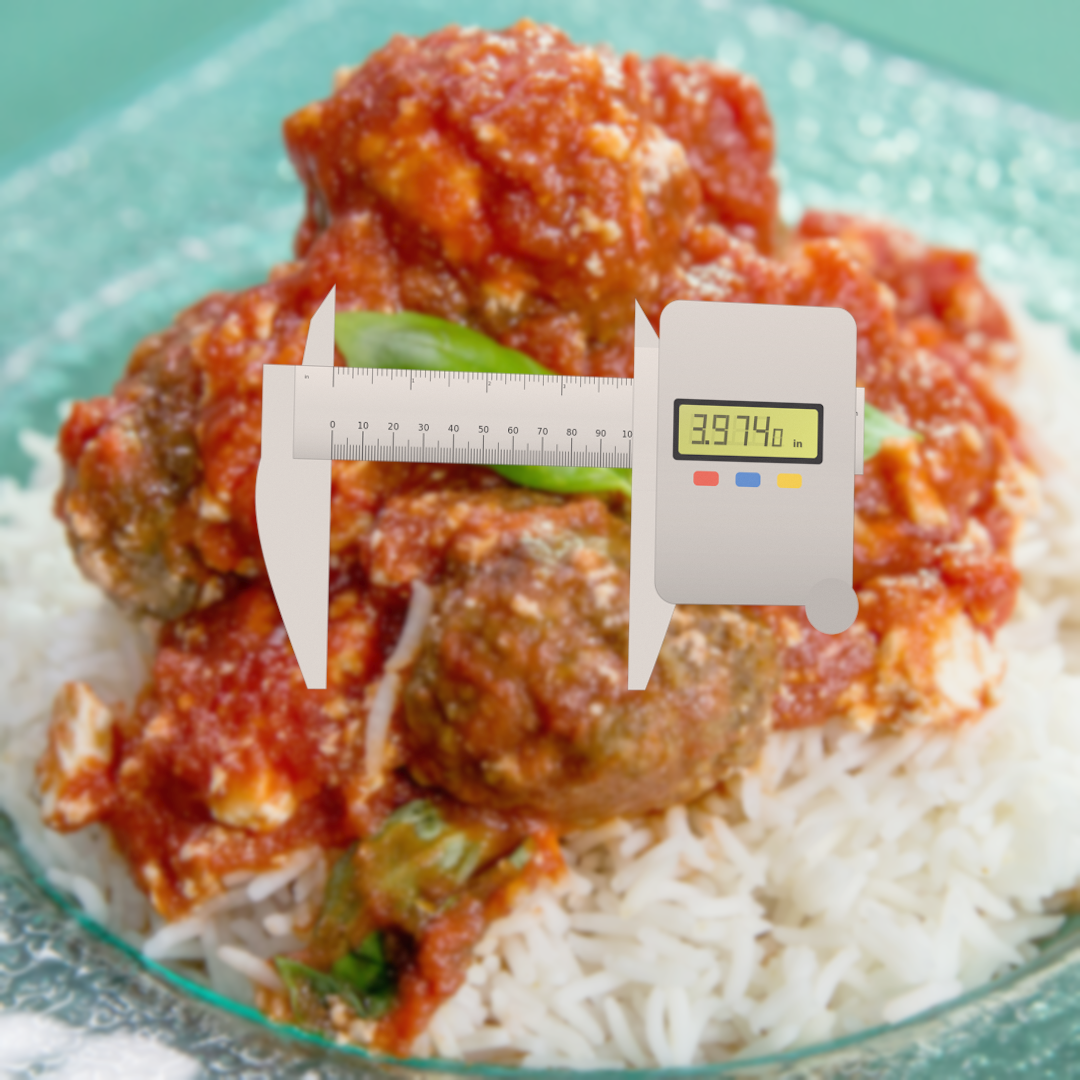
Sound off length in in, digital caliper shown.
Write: 3.9740 in
